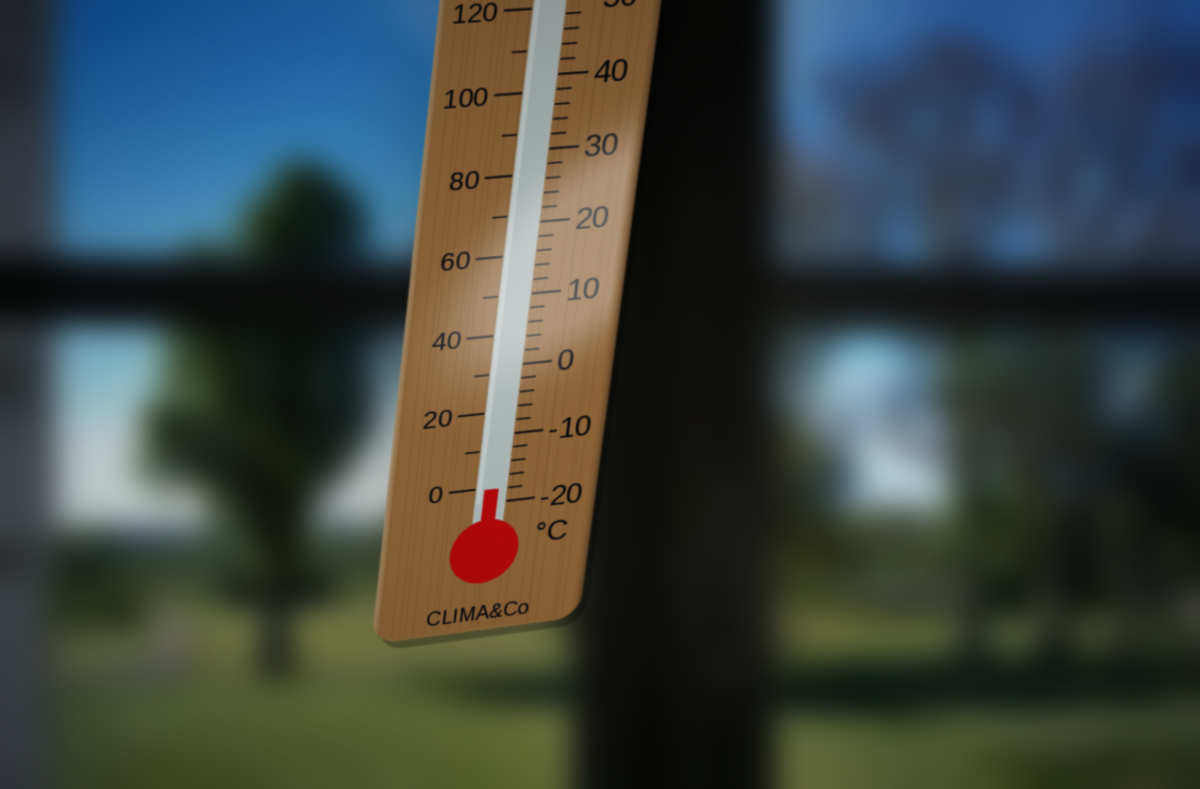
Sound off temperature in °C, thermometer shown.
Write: -18 °C
